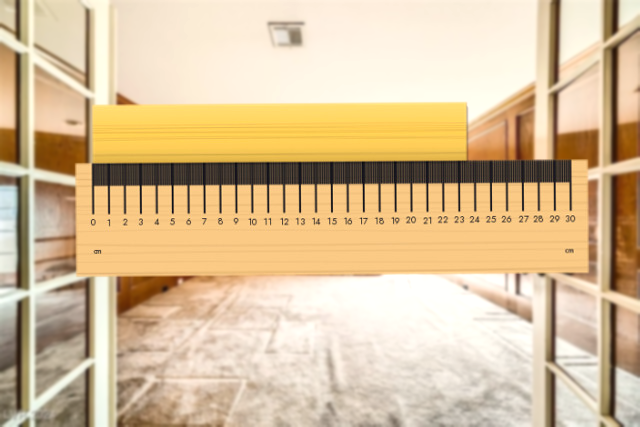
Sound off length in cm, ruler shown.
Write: 23.5 cm
